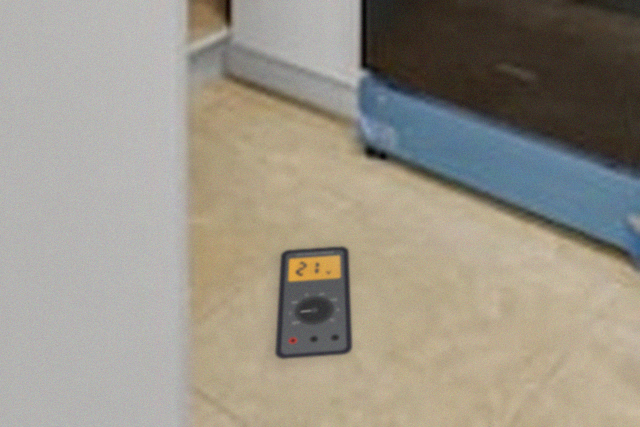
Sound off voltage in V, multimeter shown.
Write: 21 V
